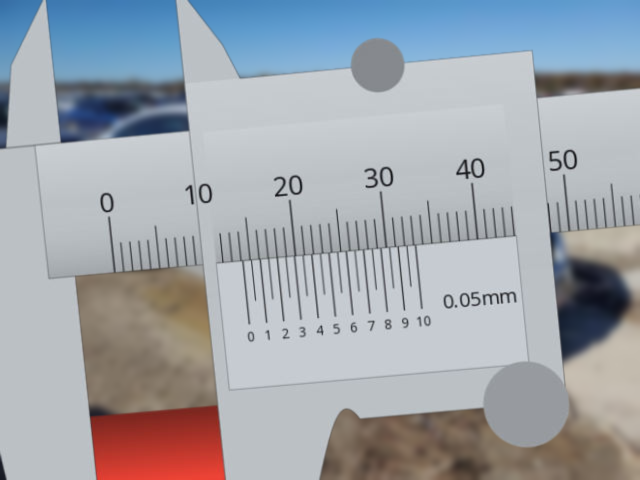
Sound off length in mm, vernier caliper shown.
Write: 14.2 mm
